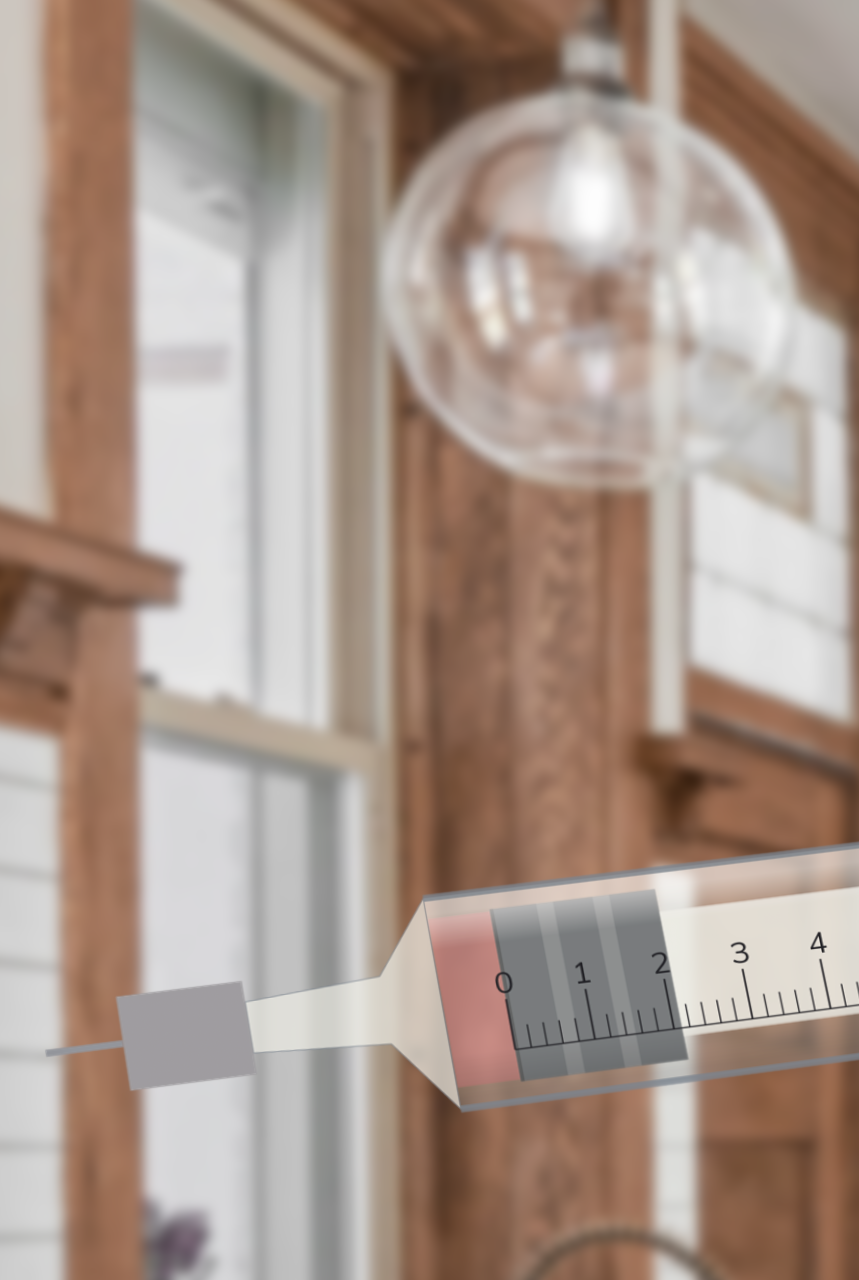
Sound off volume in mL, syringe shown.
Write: 0 mL
